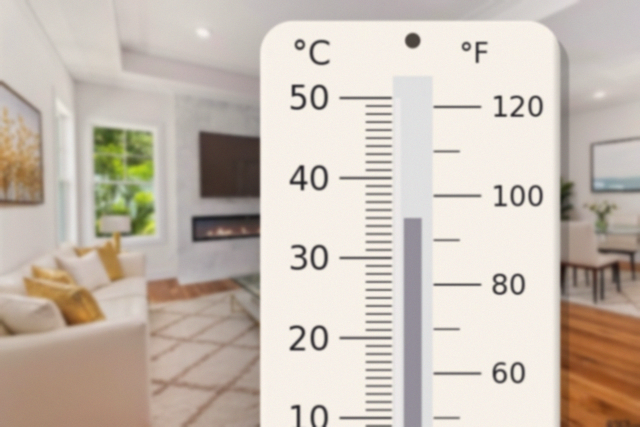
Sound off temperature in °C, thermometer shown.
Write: 35 °C
